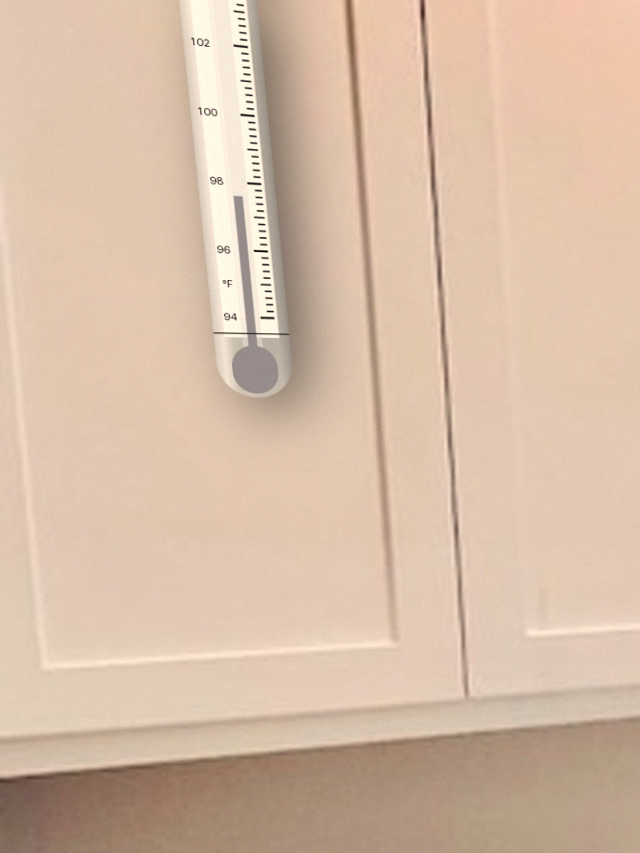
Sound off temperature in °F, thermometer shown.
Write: 97.6 °F
